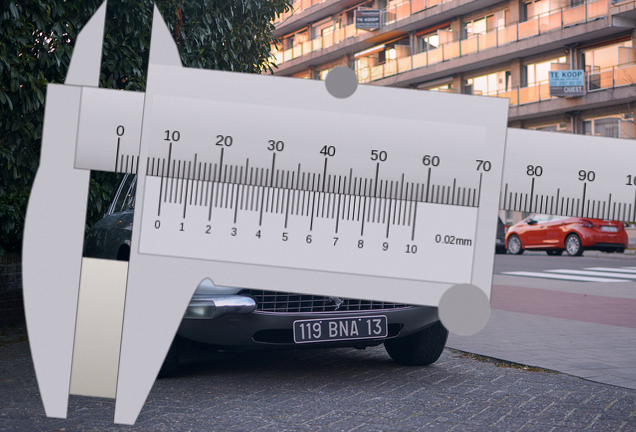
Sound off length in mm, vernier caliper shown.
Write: 9.0 mm
